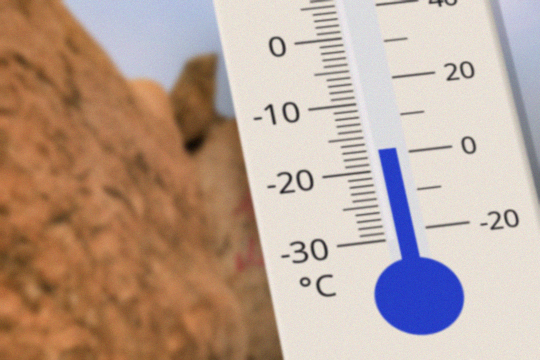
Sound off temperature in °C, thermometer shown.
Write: -17 °C
